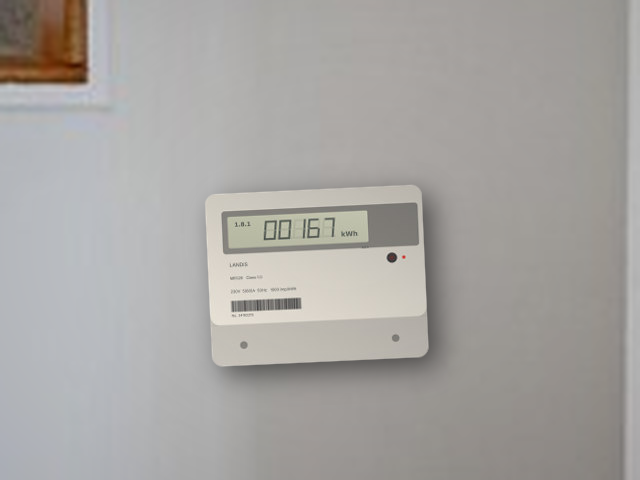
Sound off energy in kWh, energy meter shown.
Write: 167 kWh
